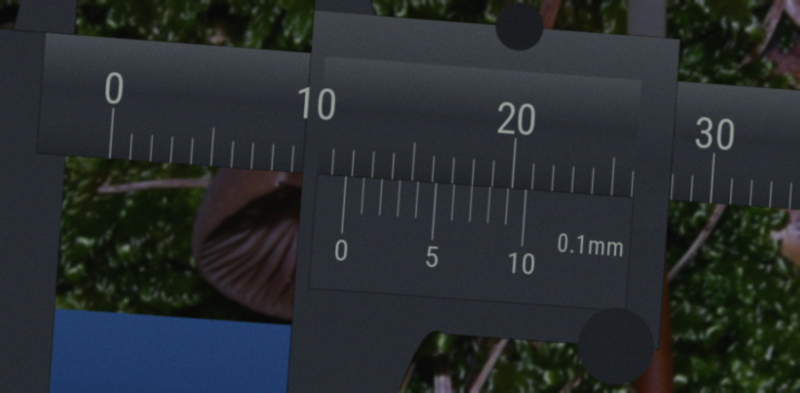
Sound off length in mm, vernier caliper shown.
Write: 11.7 mm
